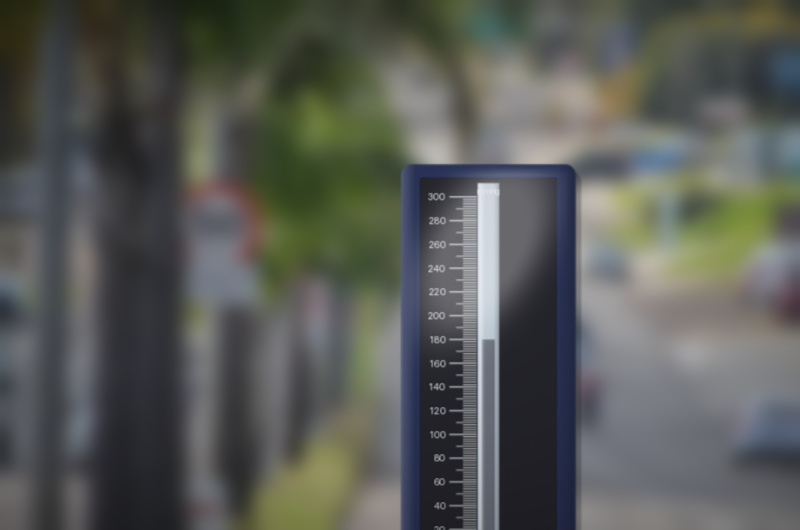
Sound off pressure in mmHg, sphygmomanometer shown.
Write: 180 mmHg
